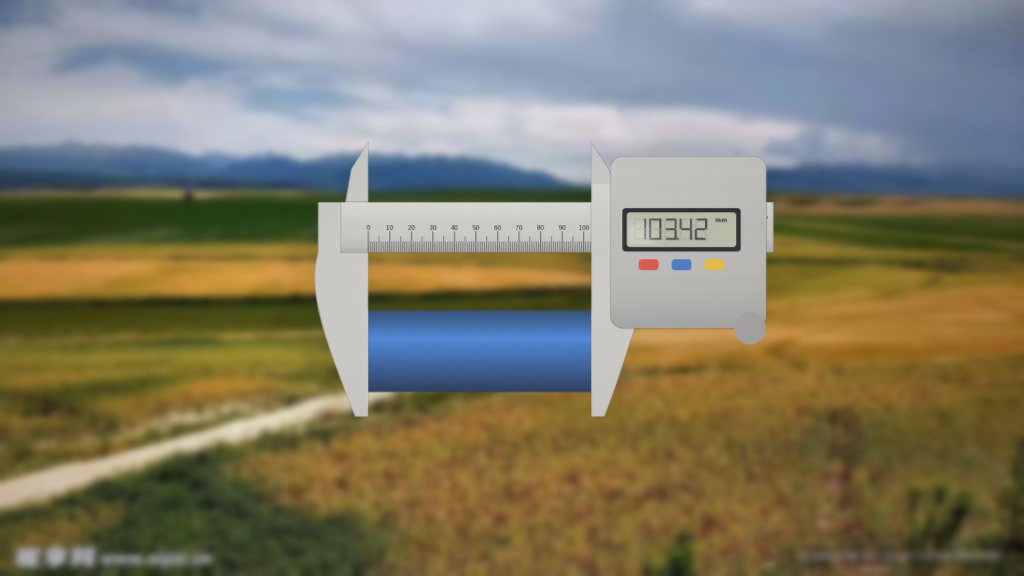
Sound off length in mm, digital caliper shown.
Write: 103.42 mm
